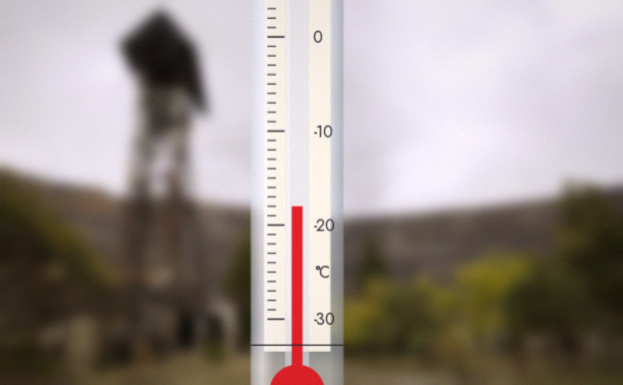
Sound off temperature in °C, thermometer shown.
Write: -18 °C
